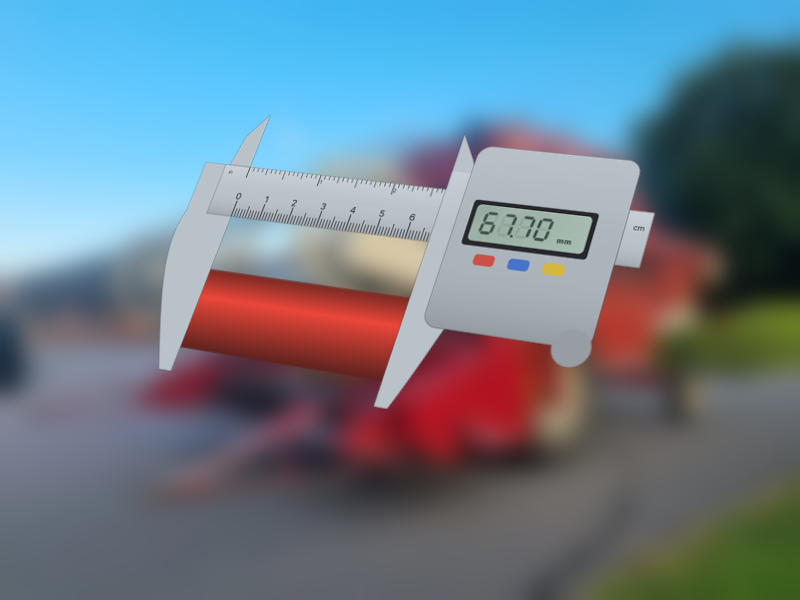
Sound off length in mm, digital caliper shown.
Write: 67.70 mm
